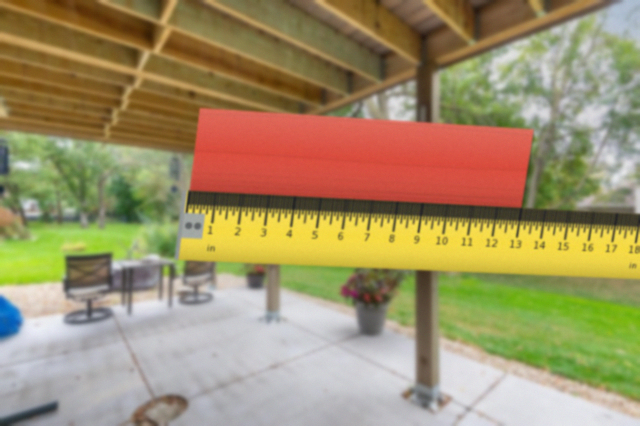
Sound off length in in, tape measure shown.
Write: 13 in
